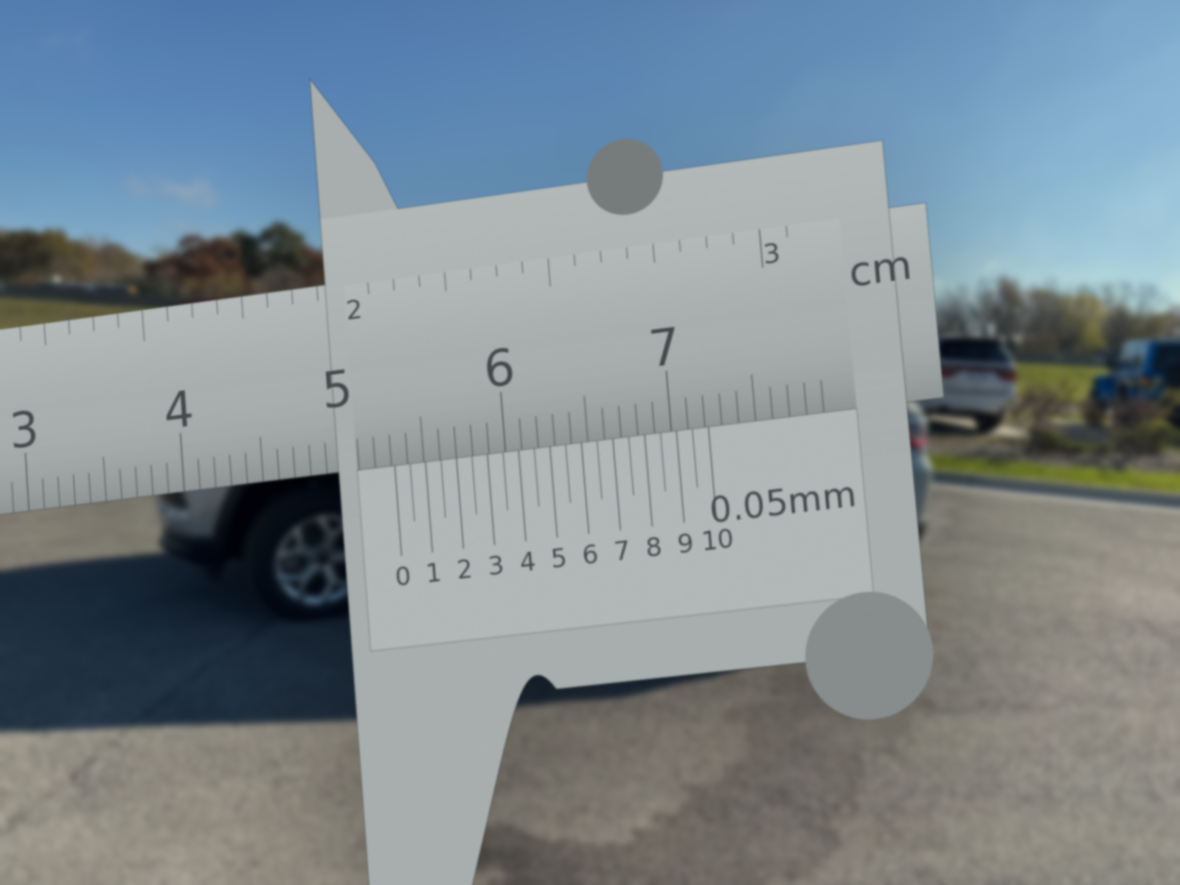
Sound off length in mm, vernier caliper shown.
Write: 53.2 mm
